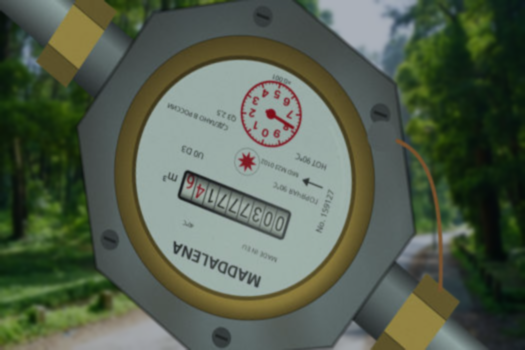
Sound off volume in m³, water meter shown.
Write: 37771.457 m³
